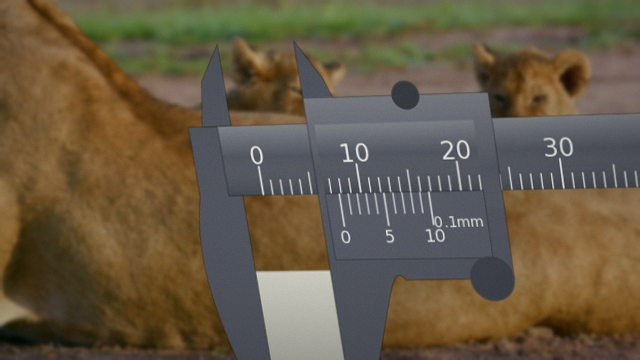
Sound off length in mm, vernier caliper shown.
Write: 7.8 mm
